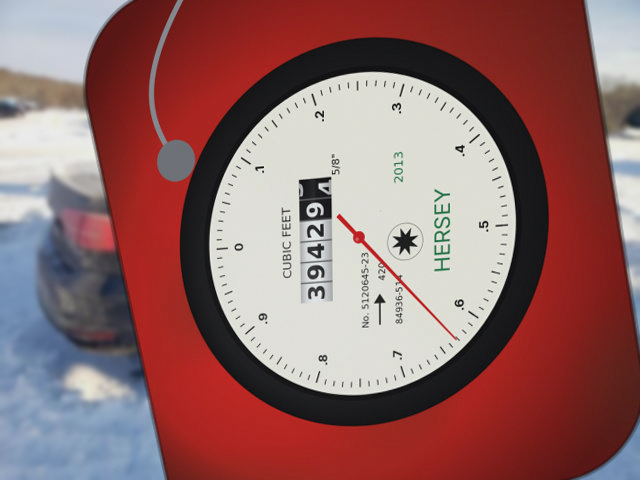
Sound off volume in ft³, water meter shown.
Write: 394293.63 ft³
